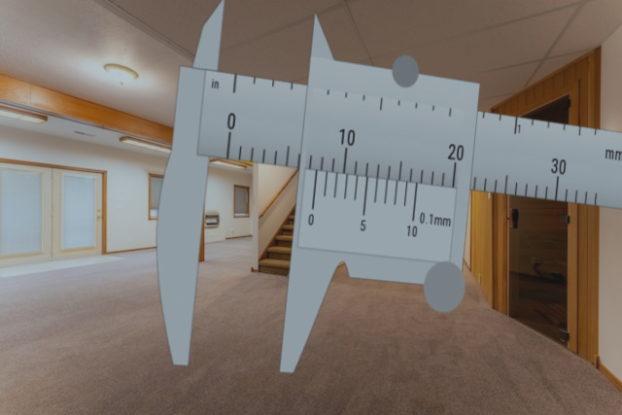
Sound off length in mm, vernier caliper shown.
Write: 7.6 mm
